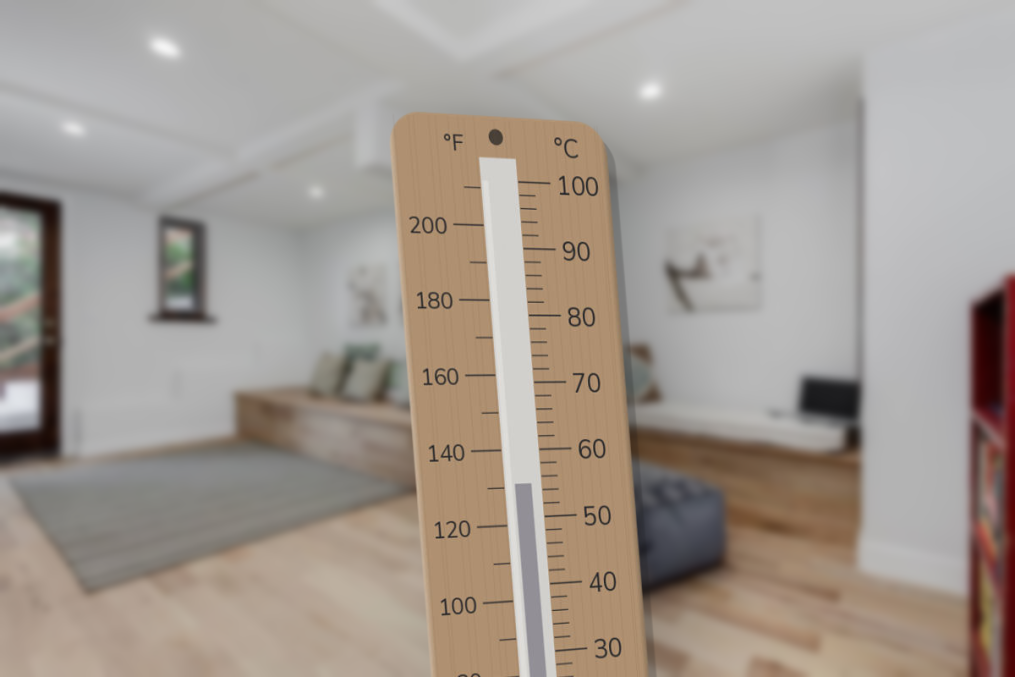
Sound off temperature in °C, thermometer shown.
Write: 55 °C
